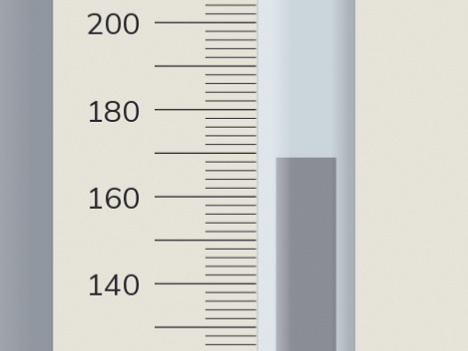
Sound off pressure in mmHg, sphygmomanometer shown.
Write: 169 mmHg
